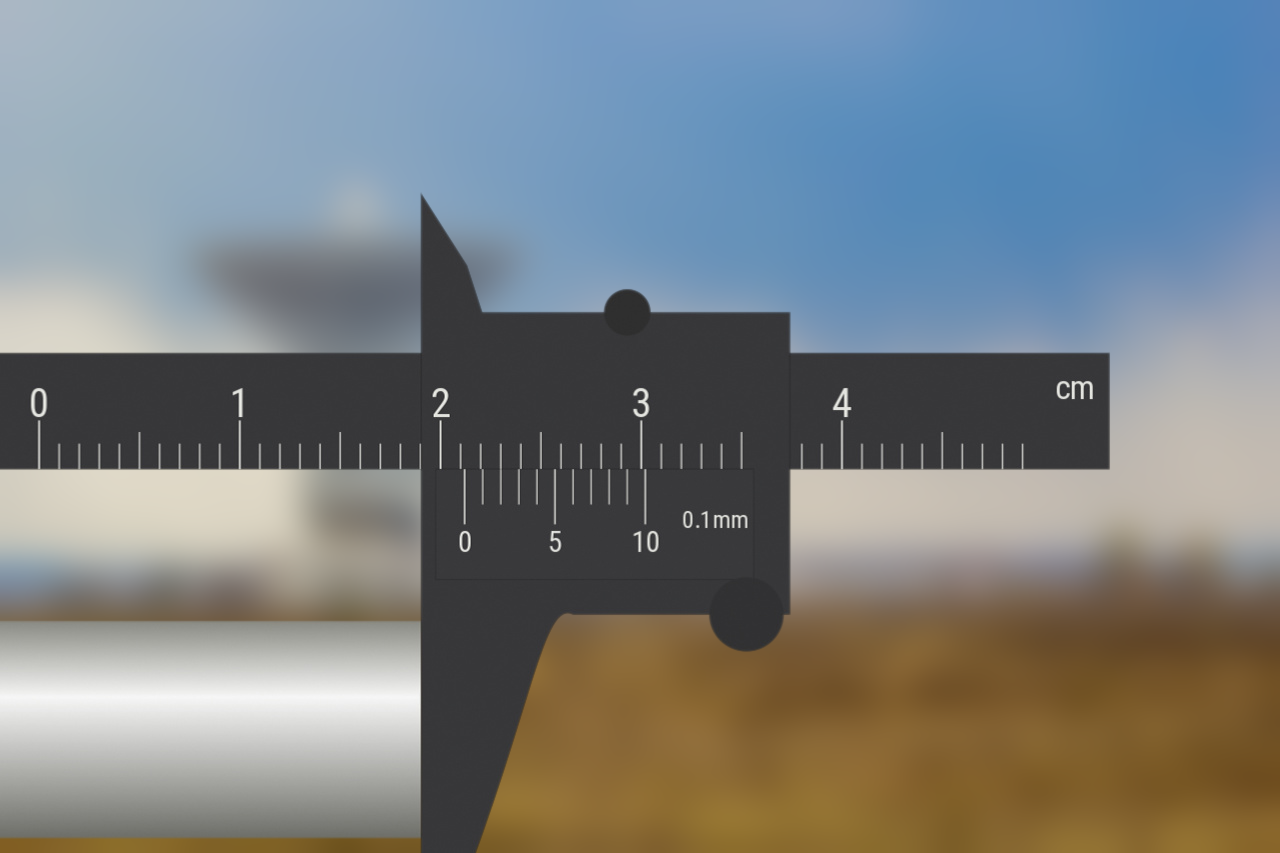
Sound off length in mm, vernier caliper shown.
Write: 21.2 mm
